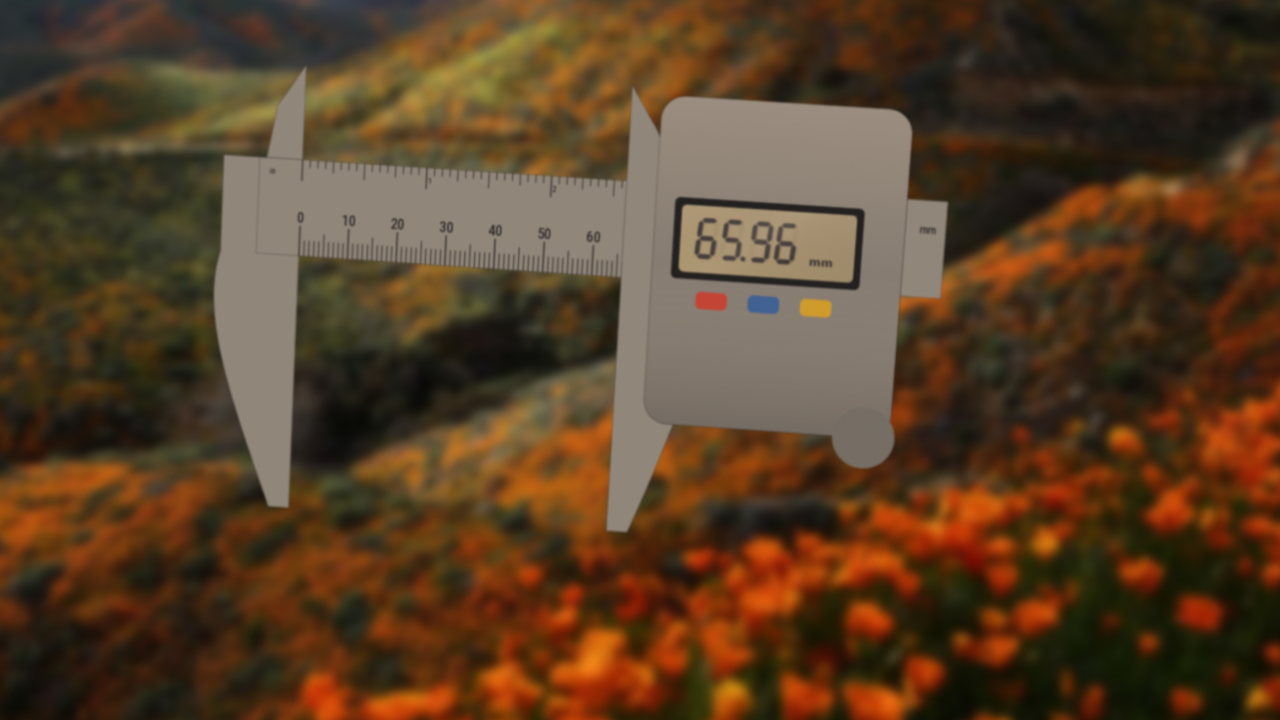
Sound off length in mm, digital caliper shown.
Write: 65.96 mm
